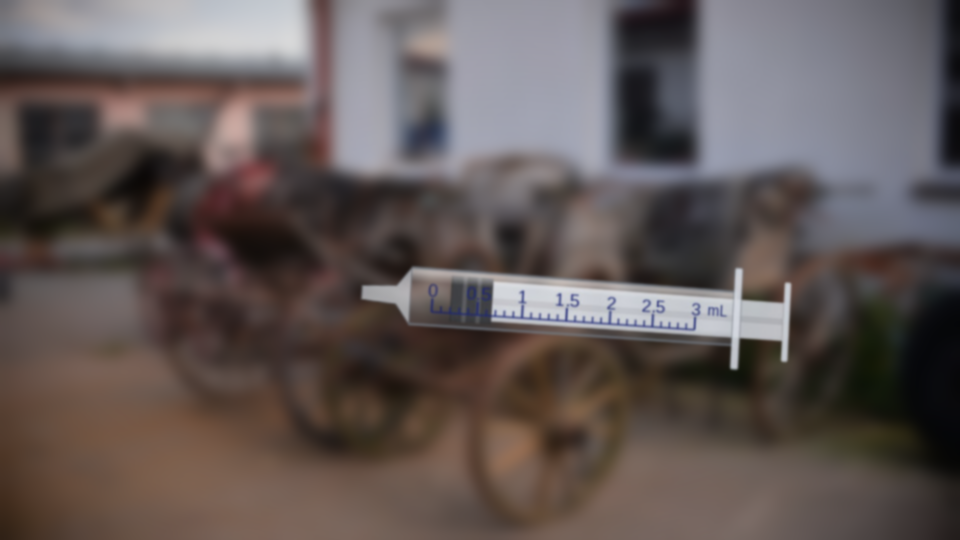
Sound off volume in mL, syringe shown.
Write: 0.2 mL
